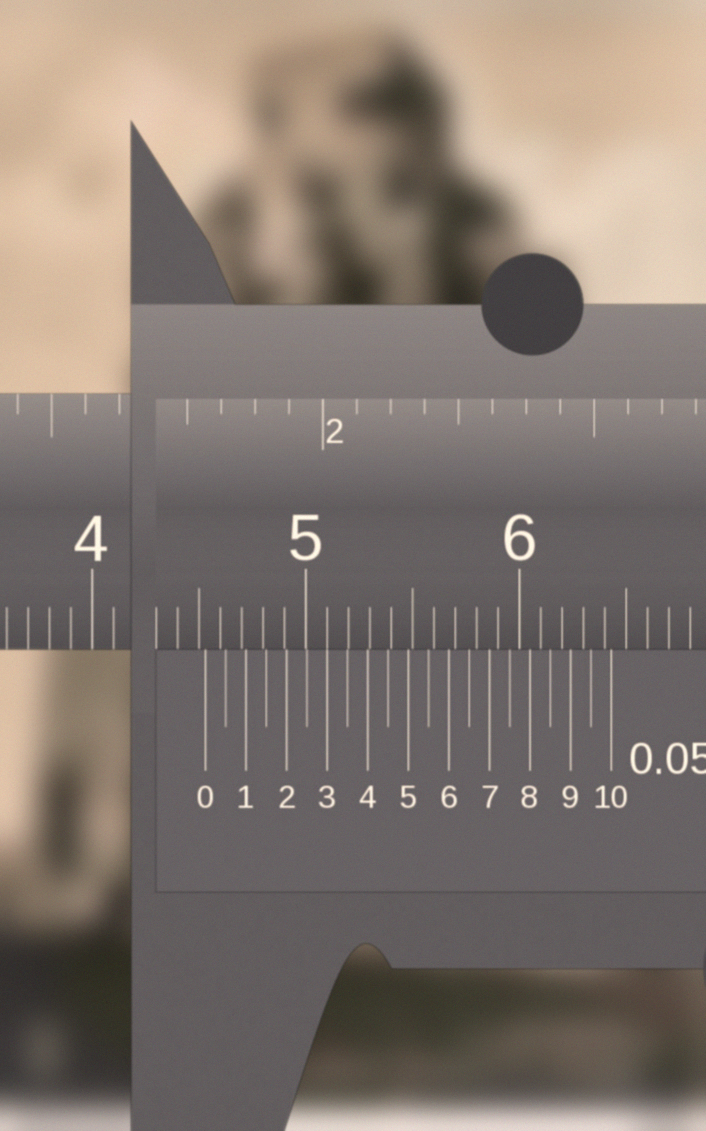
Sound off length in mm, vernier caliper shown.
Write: 45.3 mm
